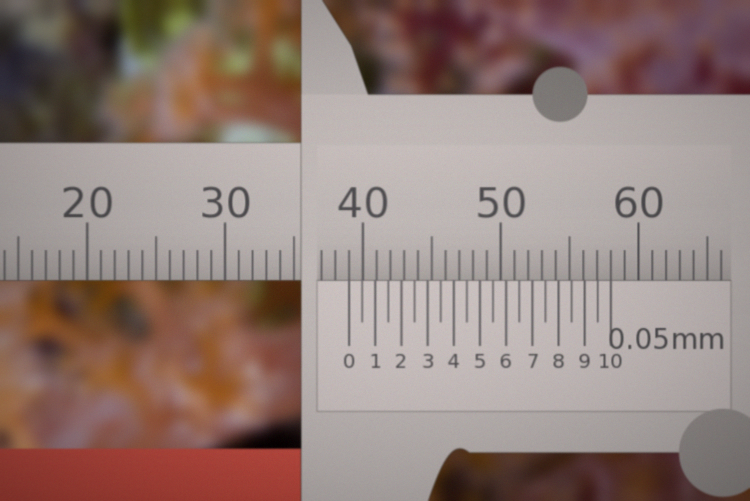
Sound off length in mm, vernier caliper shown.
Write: 39.0 mm
